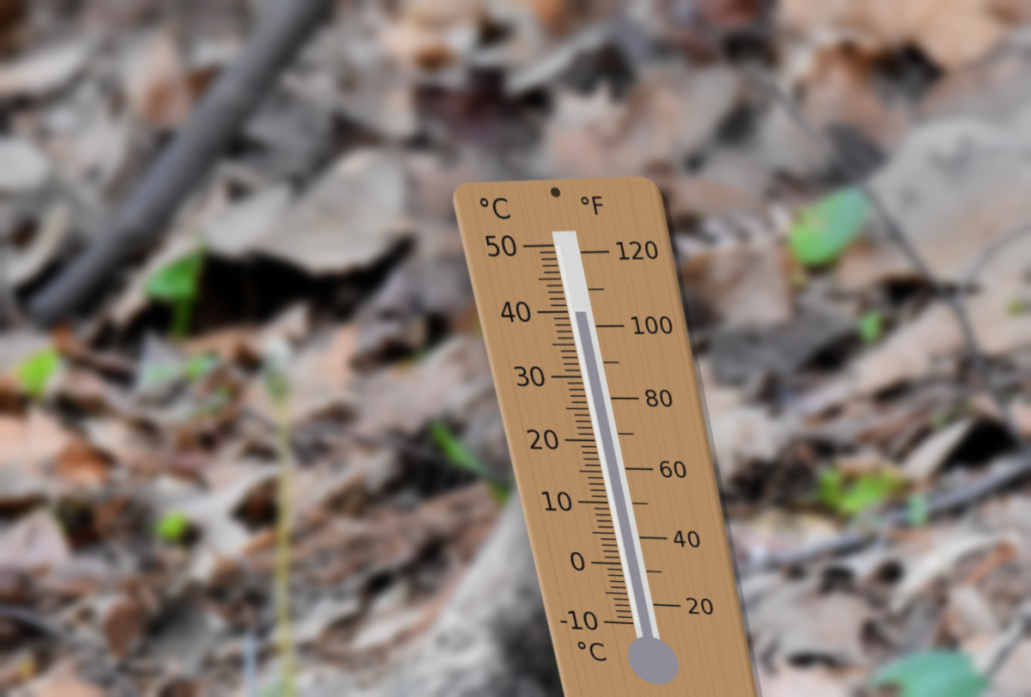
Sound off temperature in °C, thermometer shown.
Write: 40 °C
